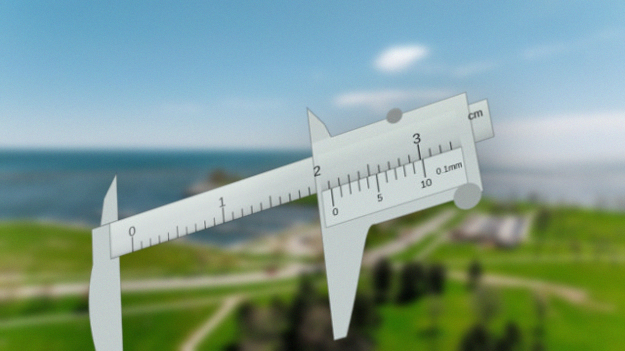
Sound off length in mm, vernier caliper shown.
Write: 21.2 mm
